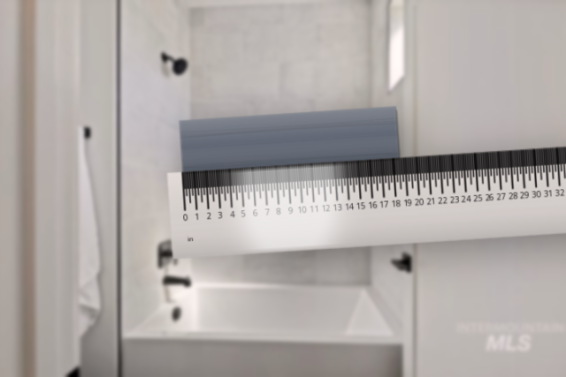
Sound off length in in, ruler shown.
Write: 18.5 in
